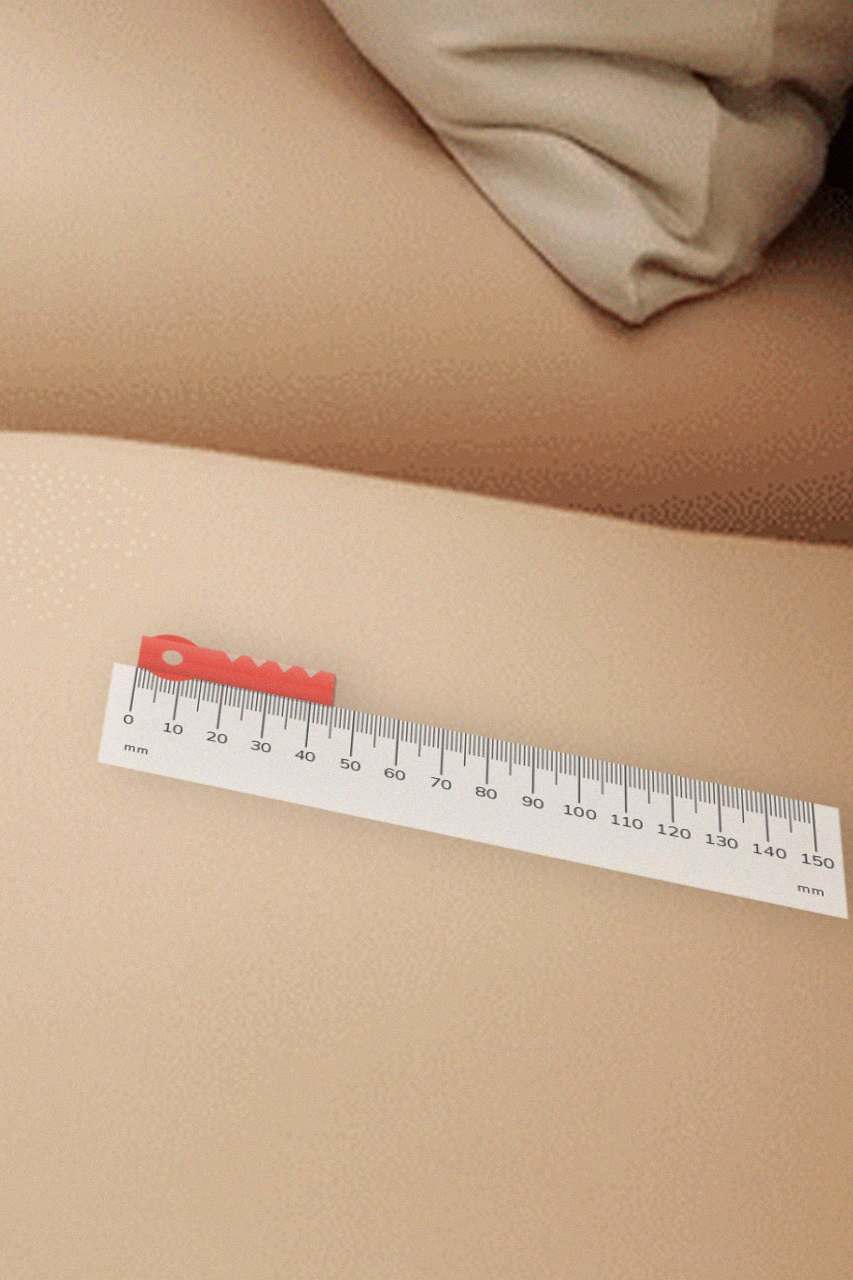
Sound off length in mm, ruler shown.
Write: 45 mm
